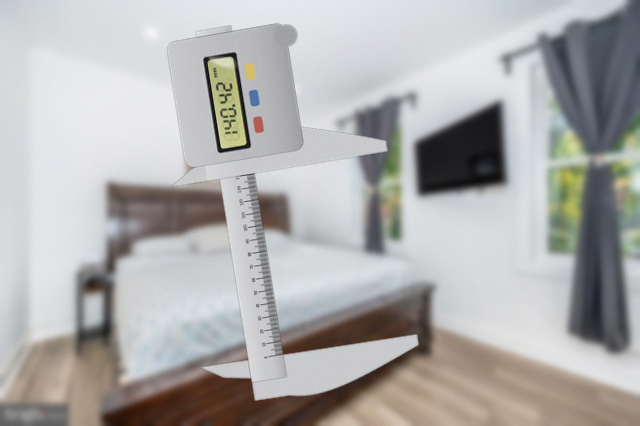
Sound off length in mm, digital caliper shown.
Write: 140.42 mm
